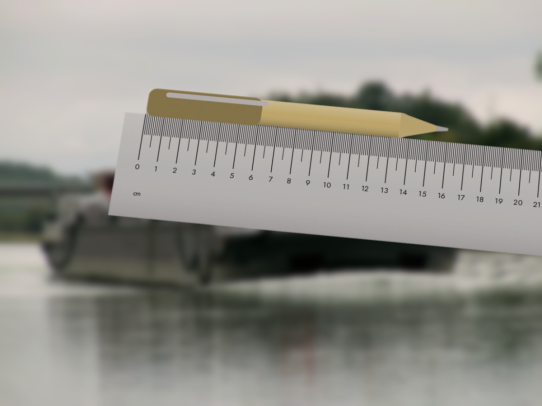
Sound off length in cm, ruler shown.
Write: 16 cm
